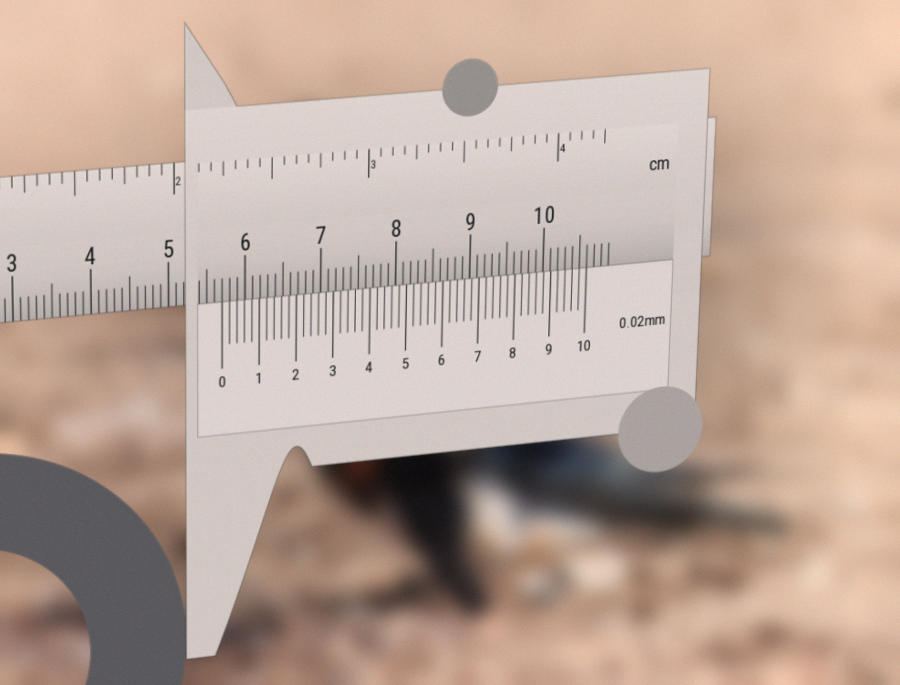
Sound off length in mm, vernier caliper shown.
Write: 57.0 mm
